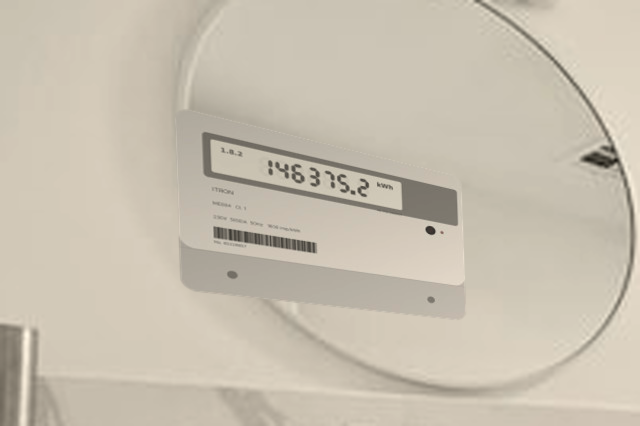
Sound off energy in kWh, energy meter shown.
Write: 146375.2 kWh
